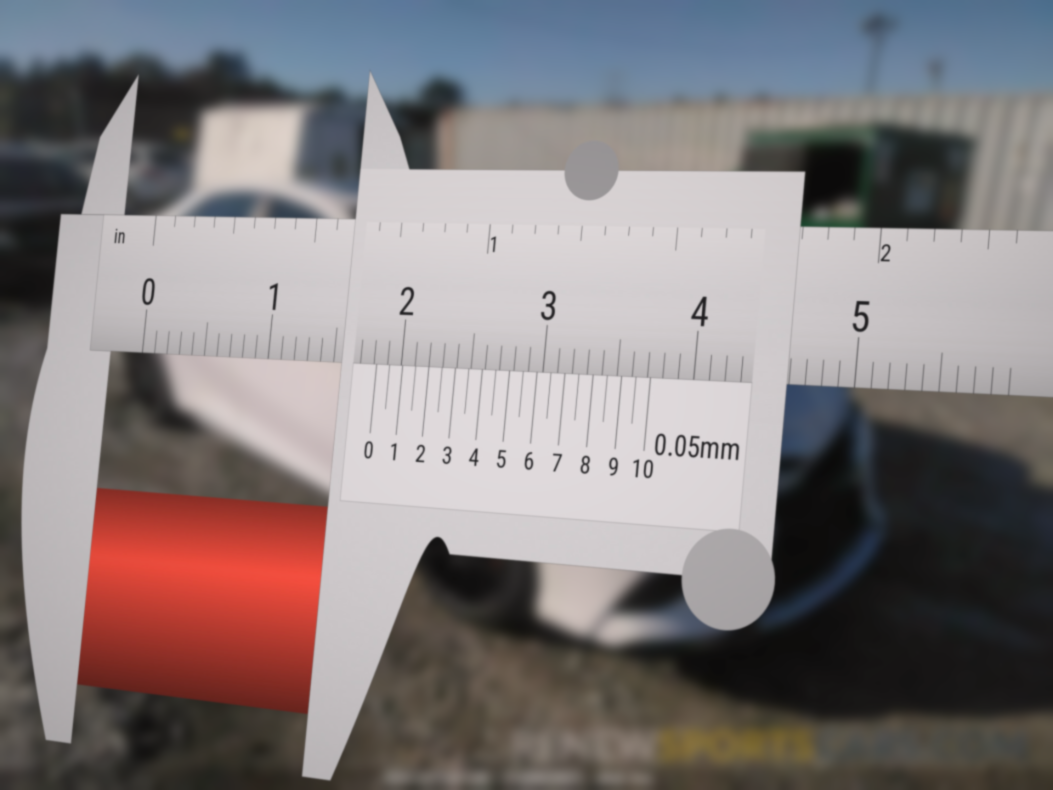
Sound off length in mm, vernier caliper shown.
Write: 18.2 mm
